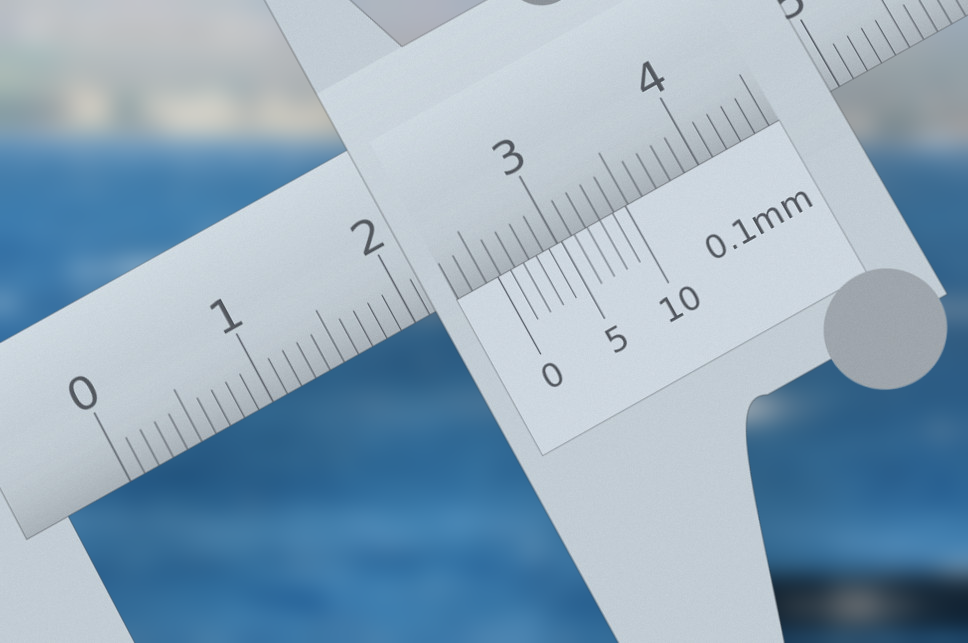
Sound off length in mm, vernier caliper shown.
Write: 25.8 mm
